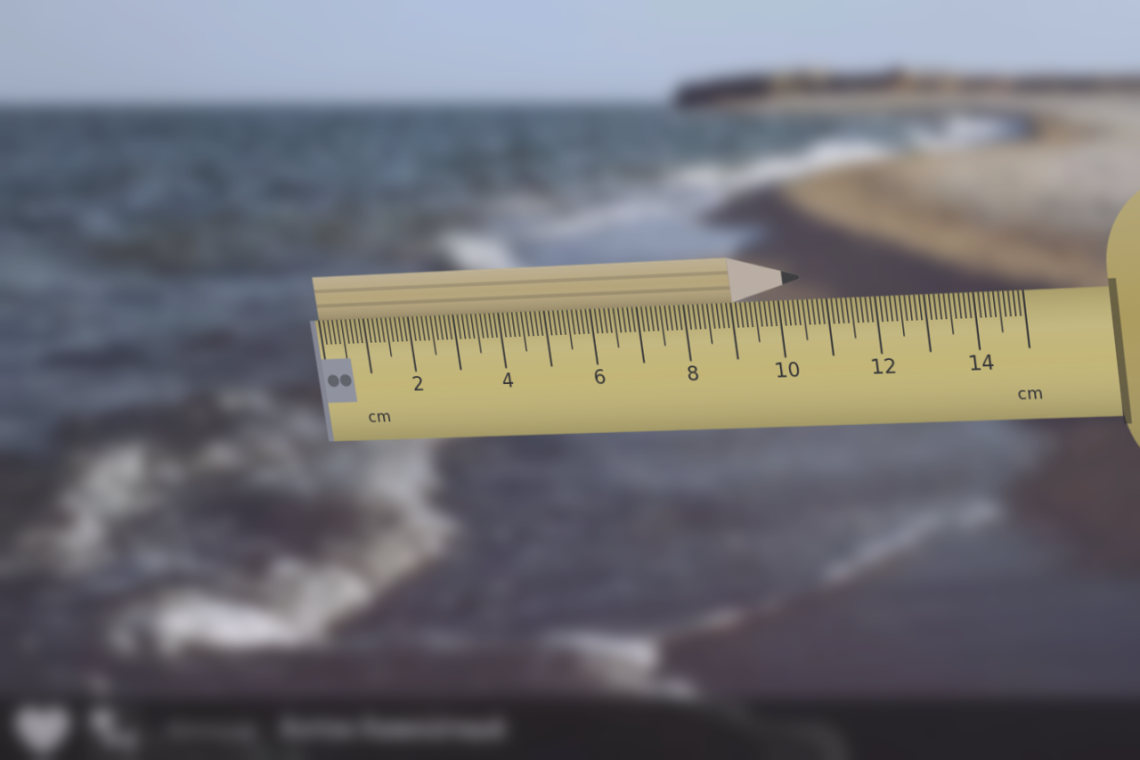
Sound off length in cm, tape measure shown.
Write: 10.5 cm
